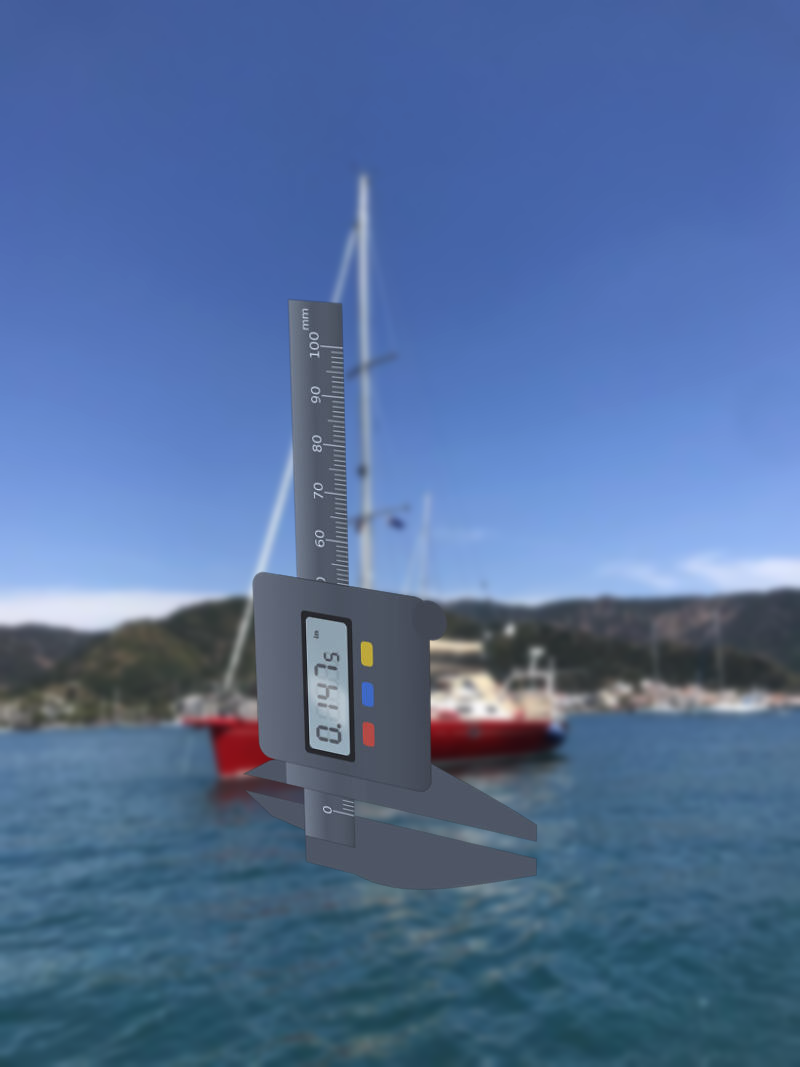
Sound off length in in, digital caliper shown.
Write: 0.1475 in
